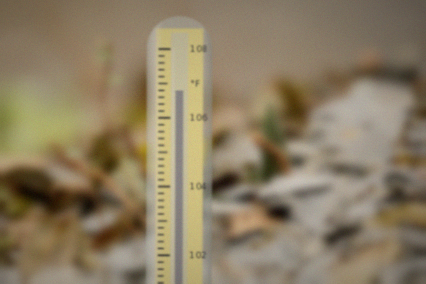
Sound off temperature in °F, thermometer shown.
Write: 106.8 °F
